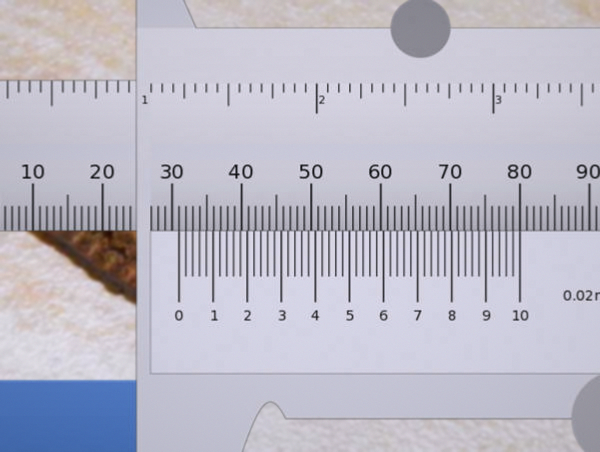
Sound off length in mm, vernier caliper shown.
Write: 31.0 mm
